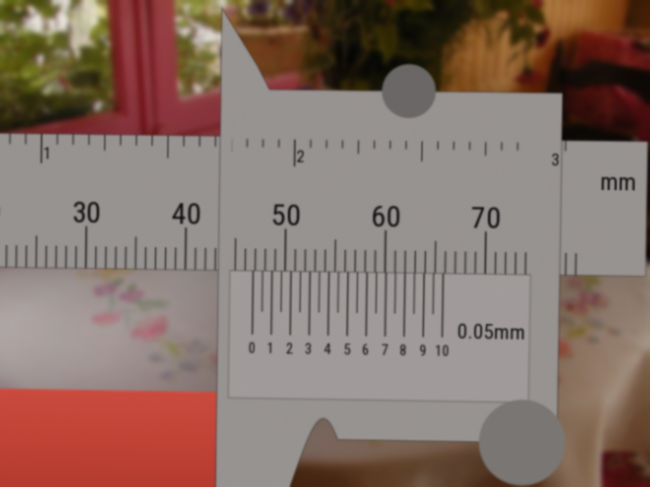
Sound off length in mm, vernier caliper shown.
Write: 46.8 mm
